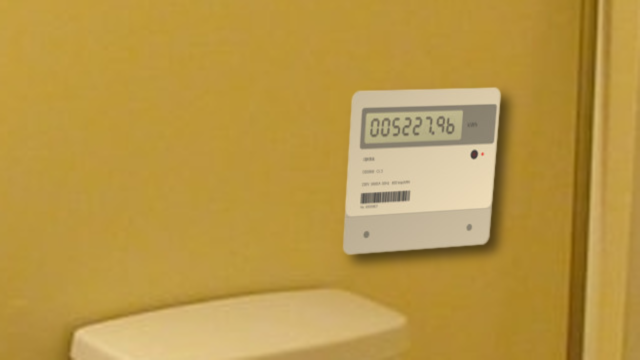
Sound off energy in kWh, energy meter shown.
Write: 5227.96 kWh
